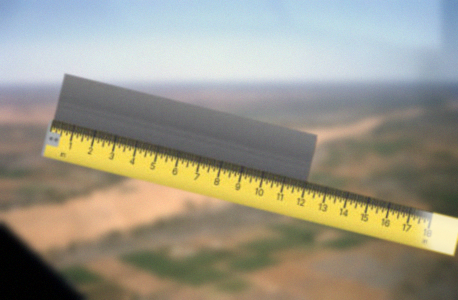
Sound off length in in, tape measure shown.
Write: 12 in
